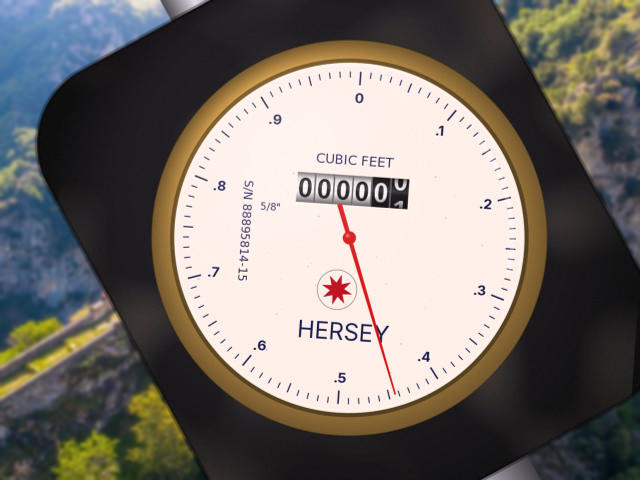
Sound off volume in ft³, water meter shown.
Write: 0.44 ft³
